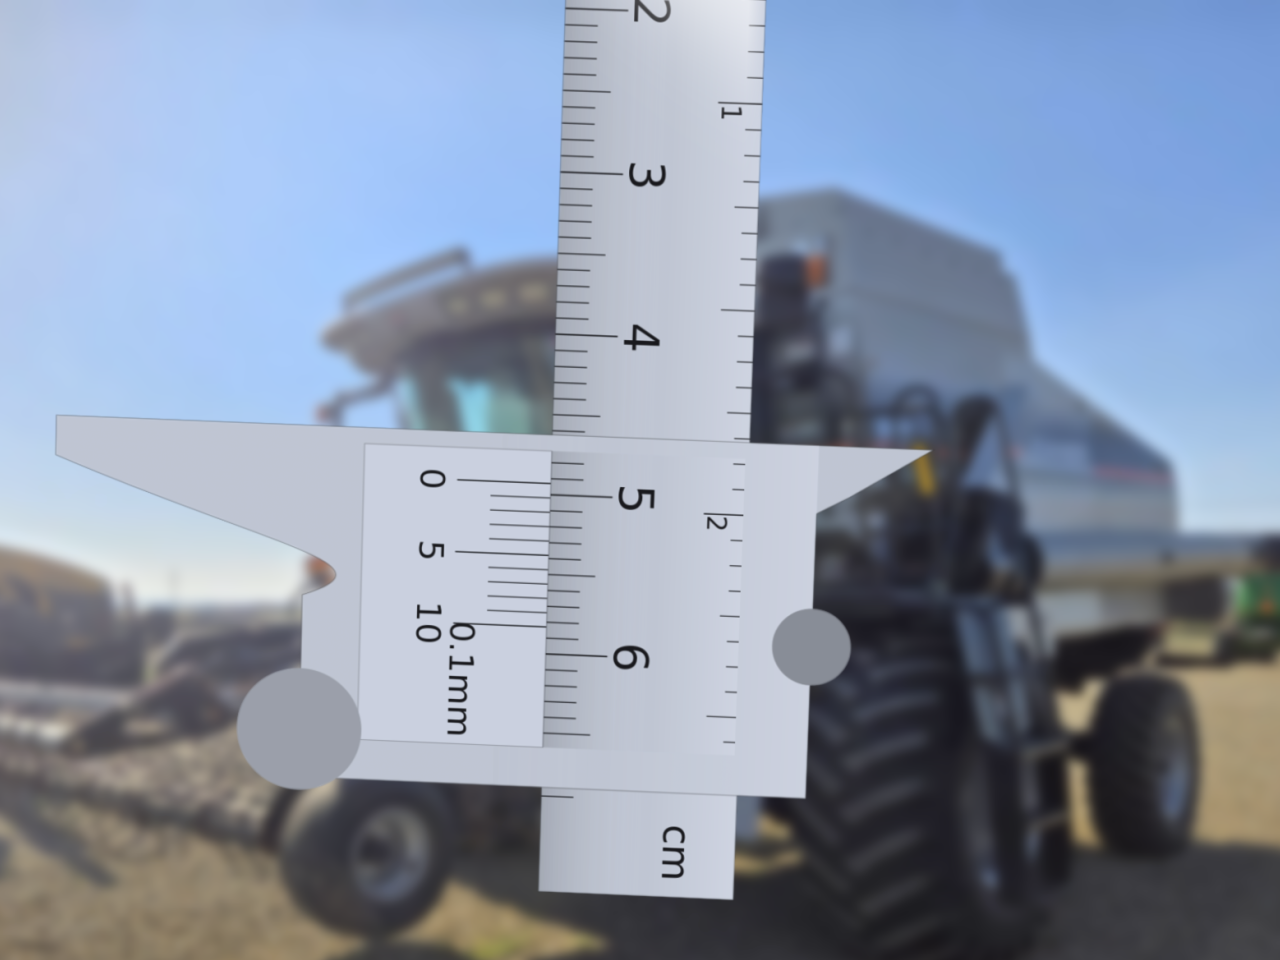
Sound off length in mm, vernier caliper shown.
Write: 49.3 mm
